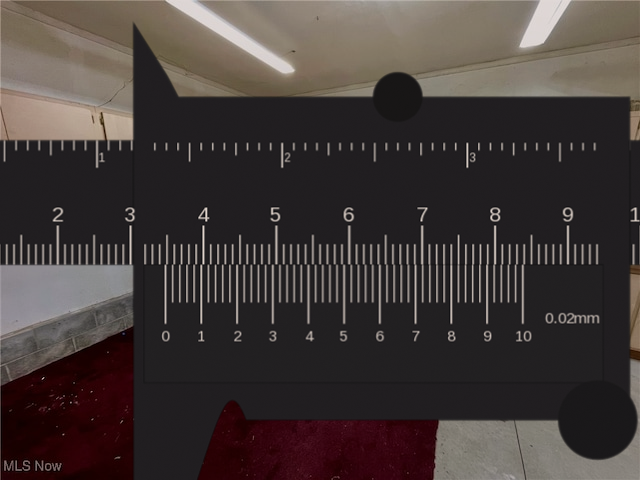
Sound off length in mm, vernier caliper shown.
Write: 34.8 mm
